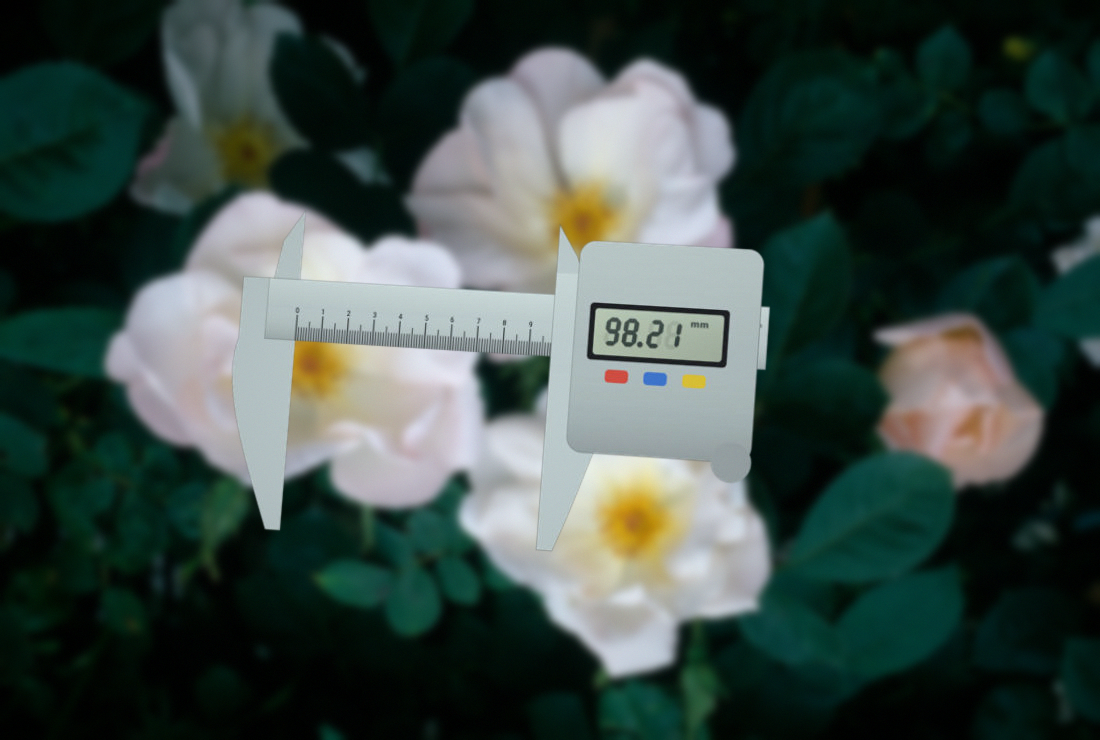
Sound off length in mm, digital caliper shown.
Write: 98.21 mm
